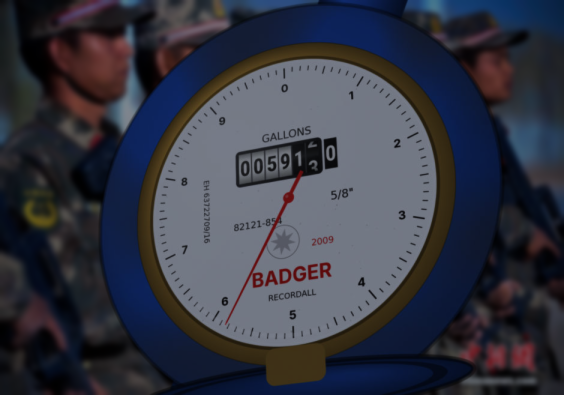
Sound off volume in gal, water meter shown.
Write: 59125.8 gal
